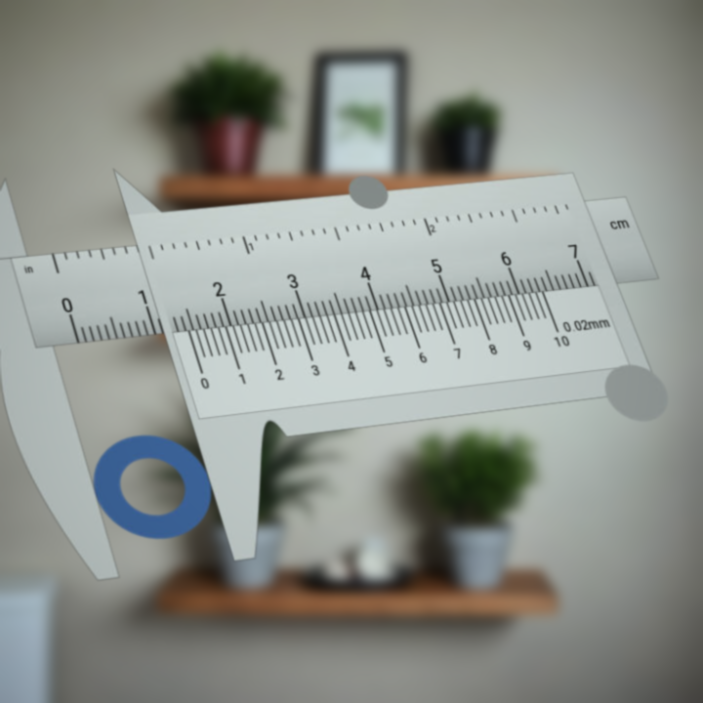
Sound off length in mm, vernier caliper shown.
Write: 14.4 mm
